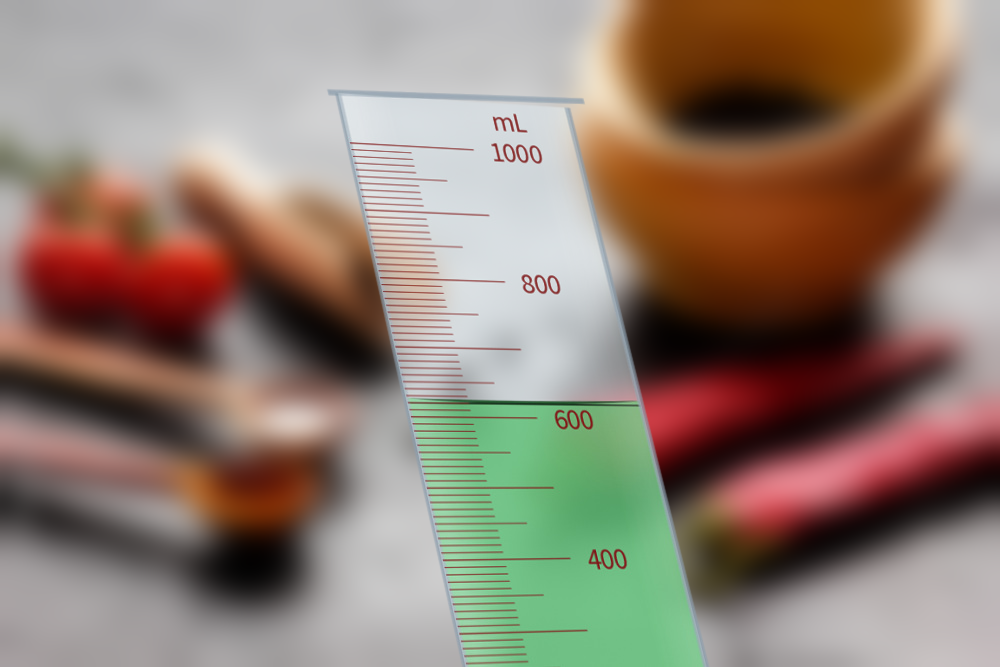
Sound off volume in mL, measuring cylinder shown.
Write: 620 mL
